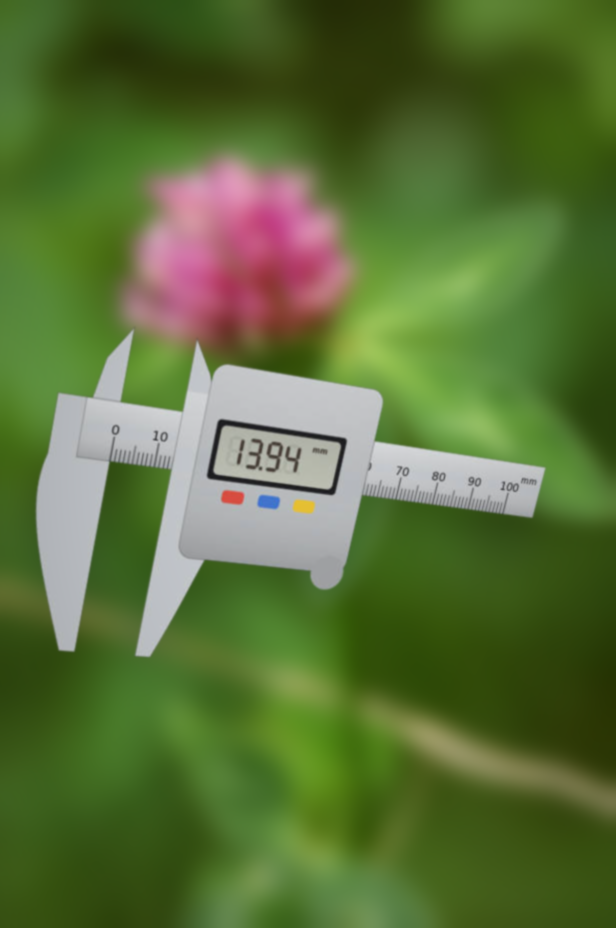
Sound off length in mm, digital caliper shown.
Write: 13.94 mm
